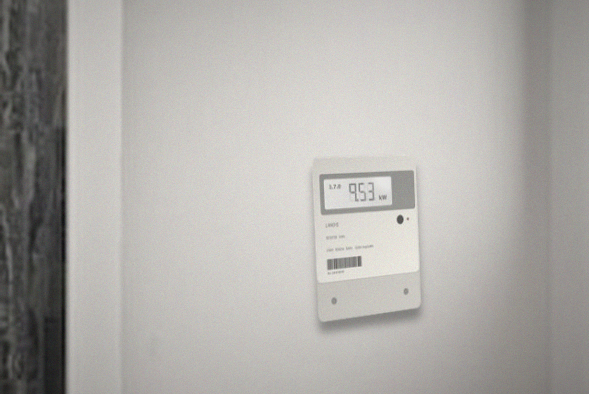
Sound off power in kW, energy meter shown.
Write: 9.53 kW
